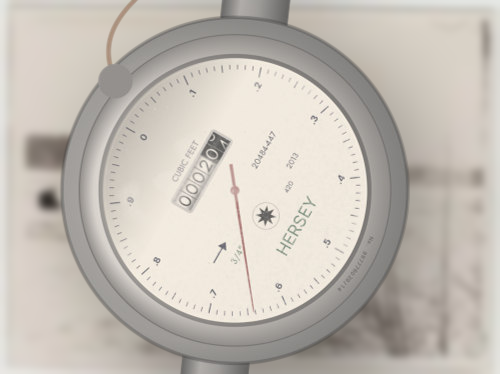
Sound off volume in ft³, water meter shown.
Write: 203.64 ft³
